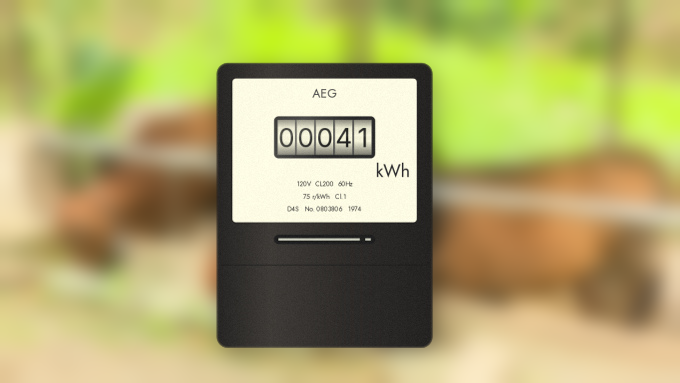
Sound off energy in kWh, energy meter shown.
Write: 41 kWh
